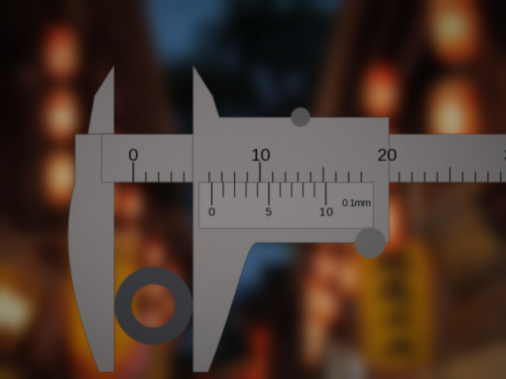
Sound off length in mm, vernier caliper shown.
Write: 6.2 mm
